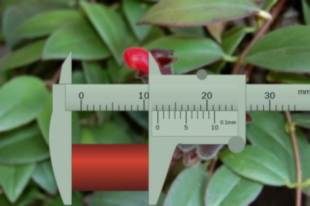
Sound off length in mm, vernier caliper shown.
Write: 12.2 mm
